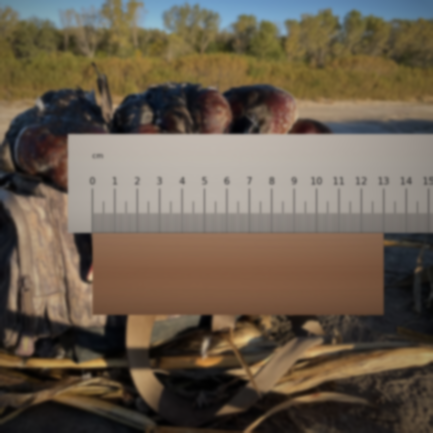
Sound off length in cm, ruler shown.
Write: 13 cm
